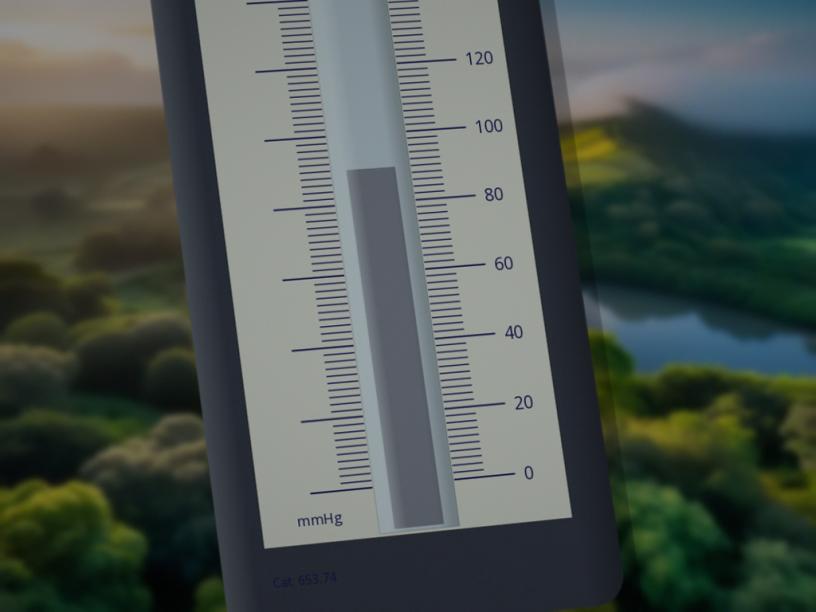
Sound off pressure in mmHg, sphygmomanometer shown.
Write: 90 mmHg
